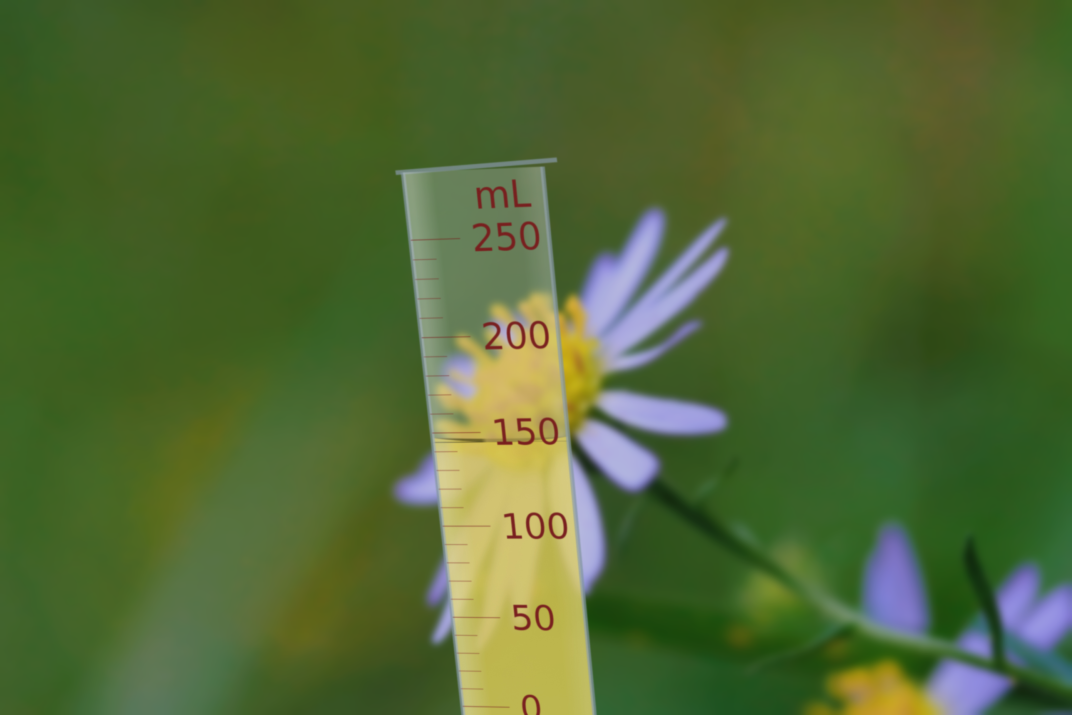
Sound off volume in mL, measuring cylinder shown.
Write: 145 mL
